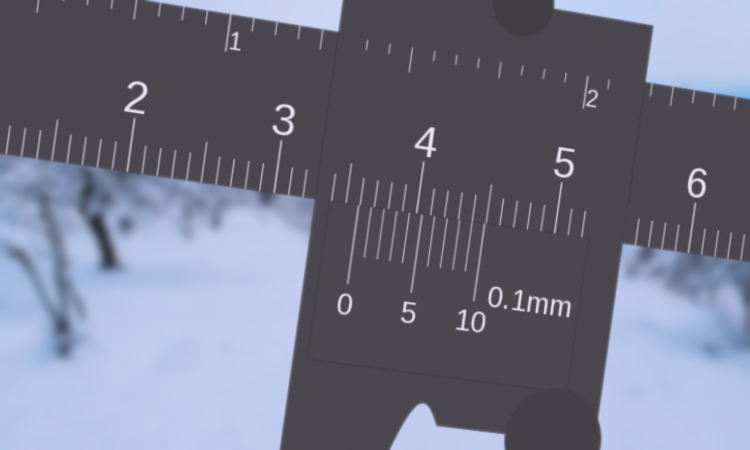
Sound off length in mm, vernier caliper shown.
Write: 35.9 mm
